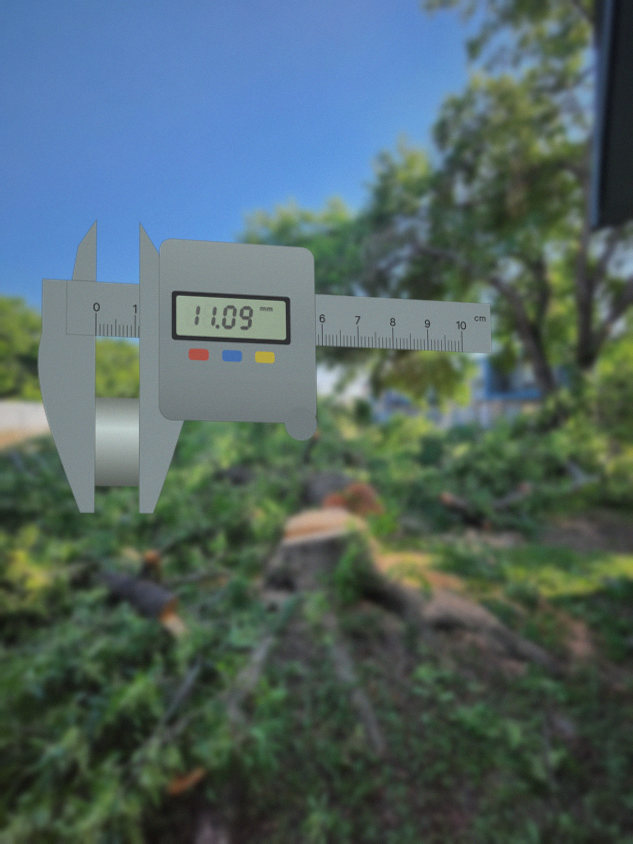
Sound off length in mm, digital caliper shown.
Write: 11.09 mm
